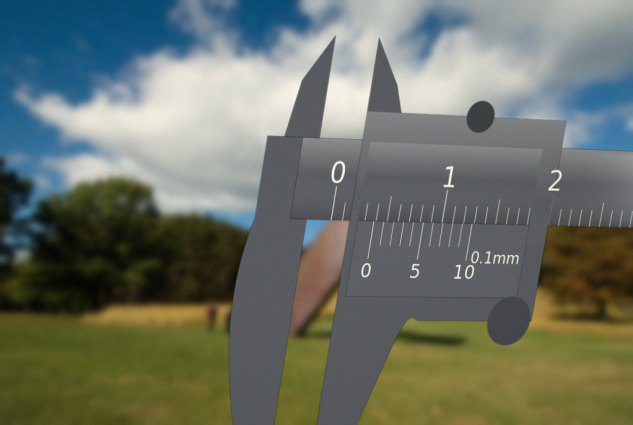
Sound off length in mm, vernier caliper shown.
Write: 3.8 mm
